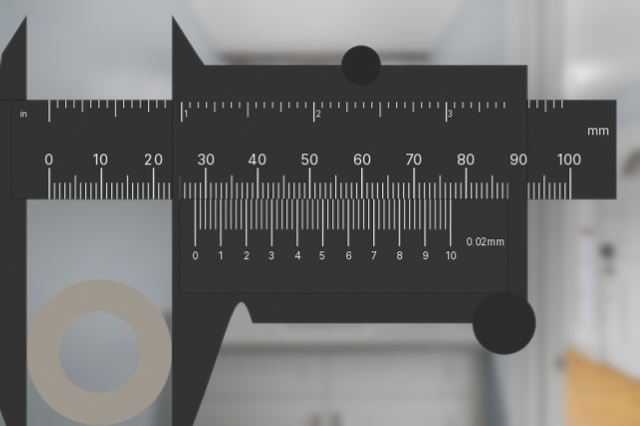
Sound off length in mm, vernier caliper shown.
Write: 28.0 mm
